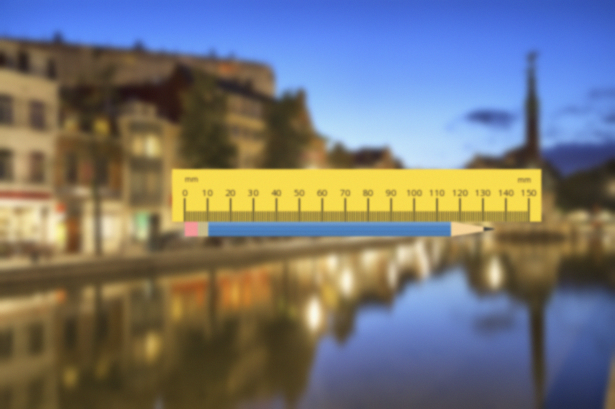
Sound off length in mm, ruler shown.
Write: 135 mm
